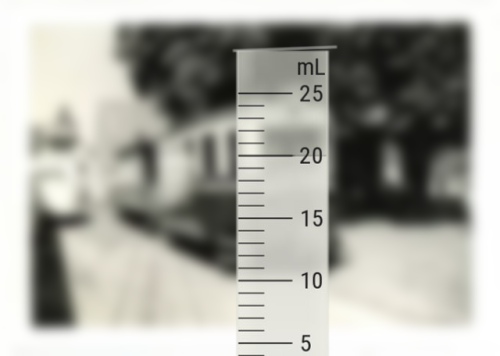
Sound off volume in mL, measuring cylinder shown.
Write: 20 mL
